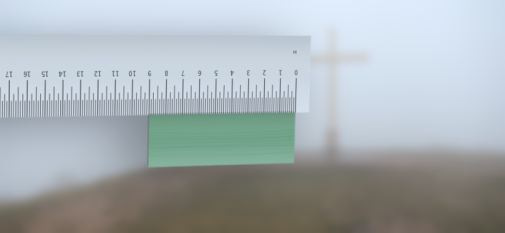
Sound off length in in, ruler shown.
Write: 9 in
